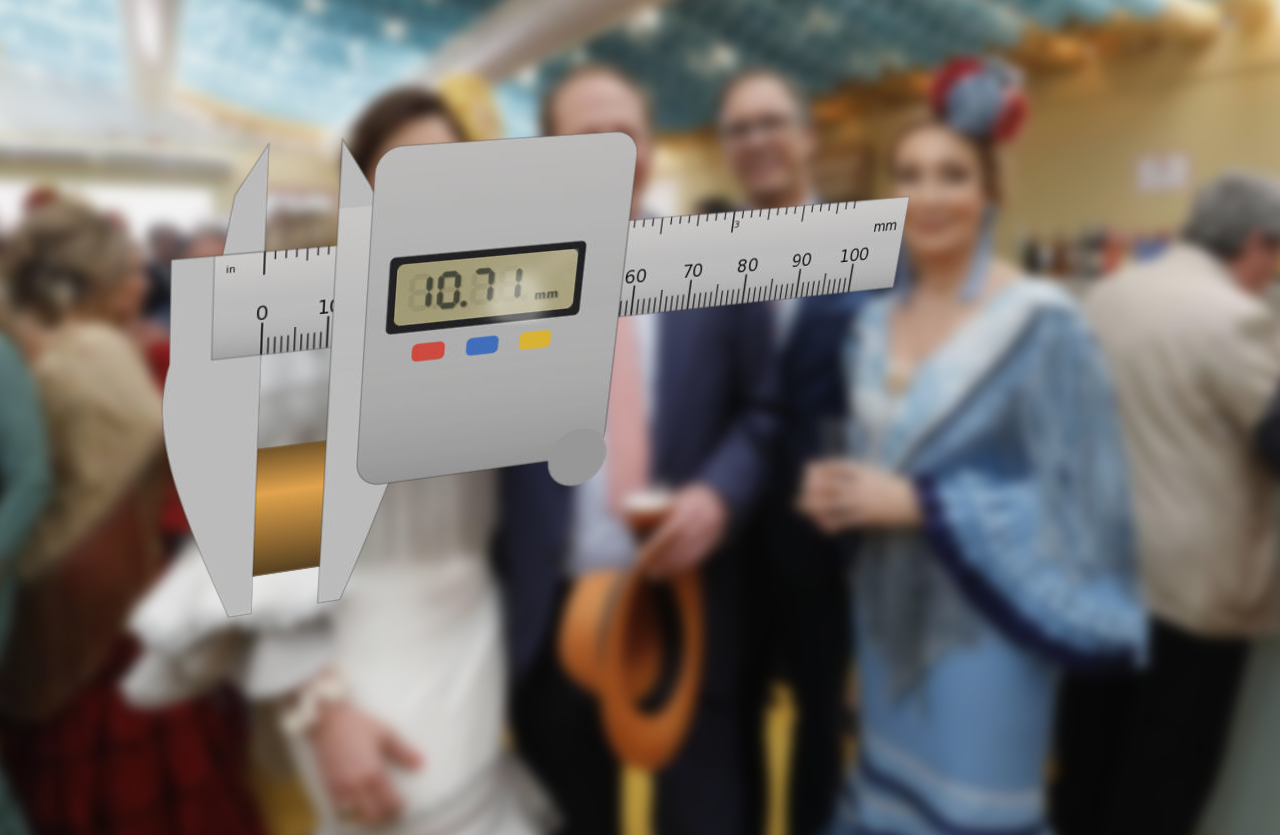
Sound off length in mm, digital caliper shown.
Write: 10.71 mm
